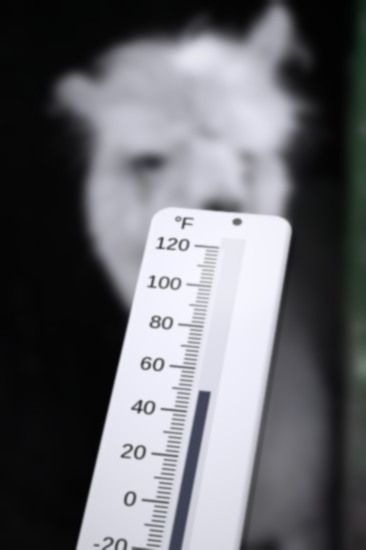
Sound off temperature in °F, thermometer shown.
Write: 50 °F
